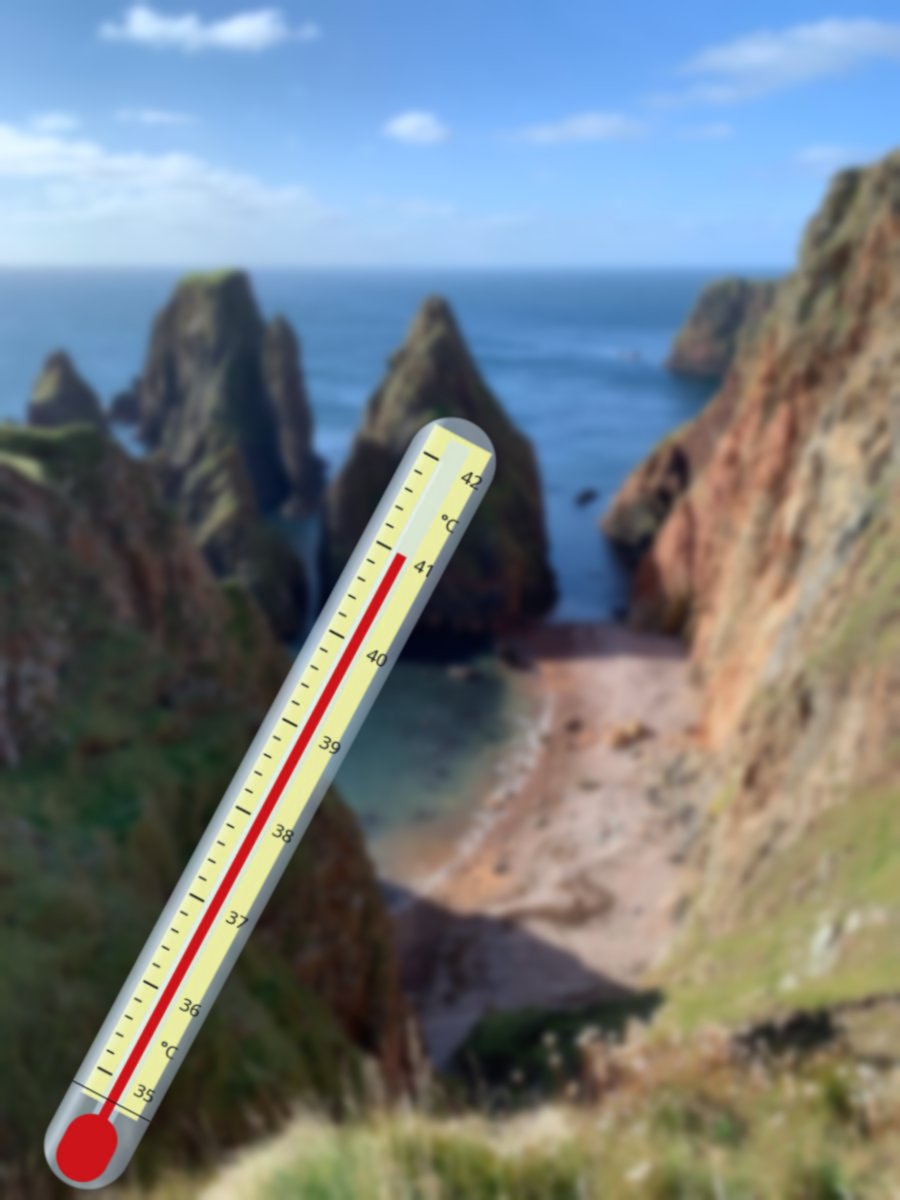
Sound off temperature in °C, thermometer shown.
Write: 41 °C
